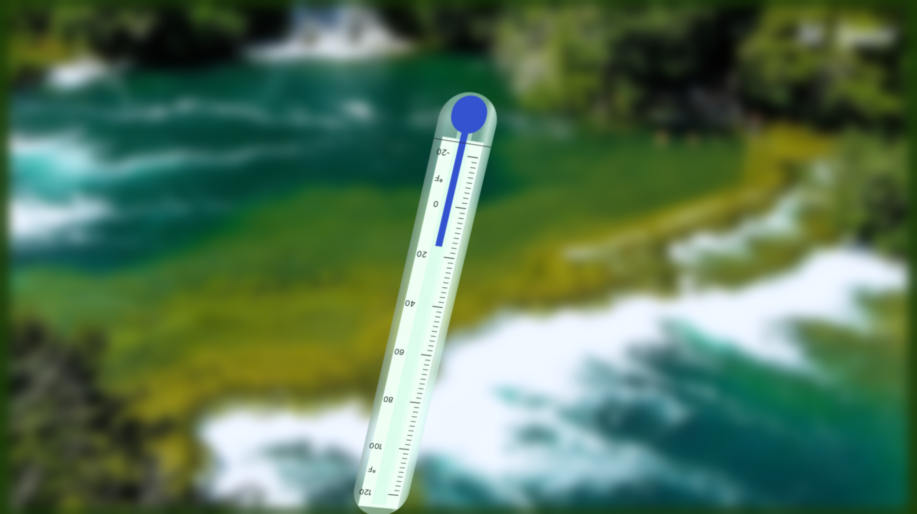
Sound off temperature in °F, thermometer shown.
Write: 16 °F
